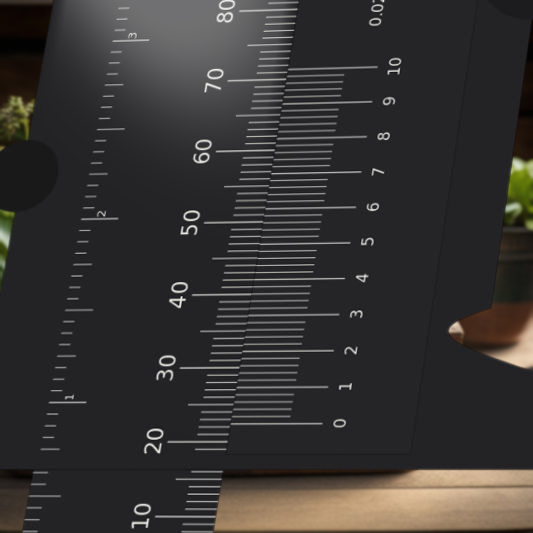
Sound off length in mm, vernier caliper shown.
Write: 22.4 mm
